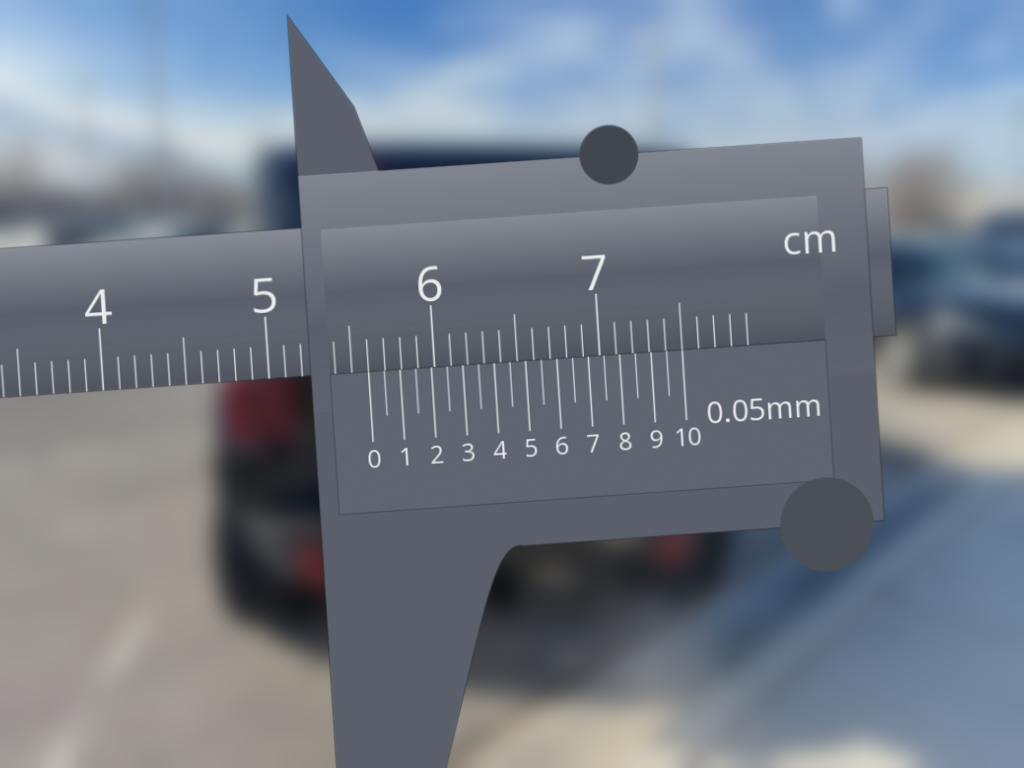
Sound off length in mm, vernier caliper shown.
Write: 56.0 mm
